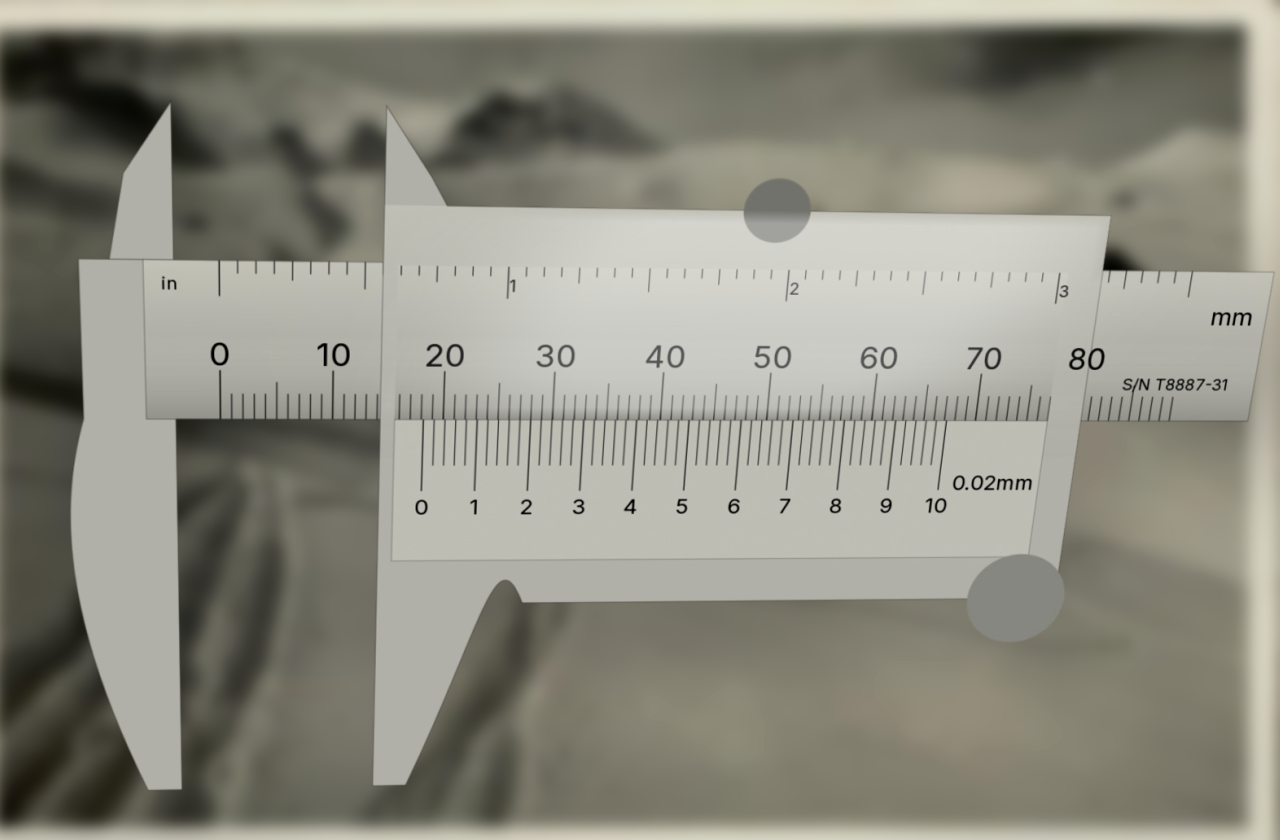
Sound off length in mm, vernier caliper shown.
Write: 18.2 mm
